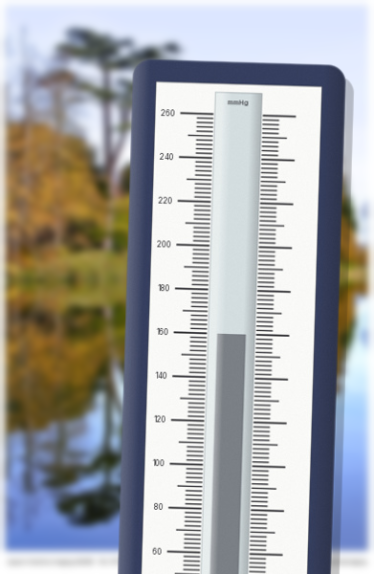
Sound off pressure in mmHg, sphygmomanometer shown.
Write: 160 mmHg
